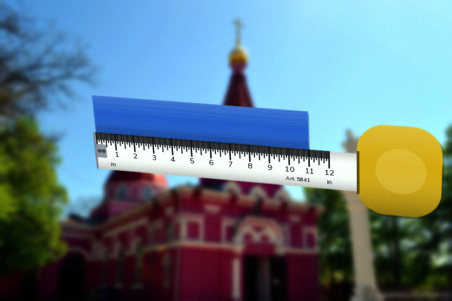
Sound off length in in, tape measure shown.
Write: 11 in
